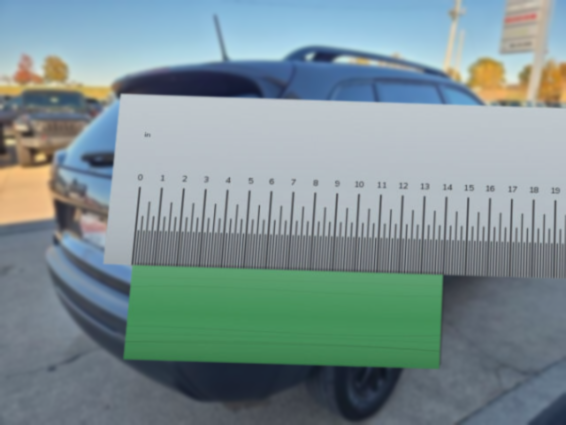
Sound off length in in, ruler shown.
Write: 14 in
